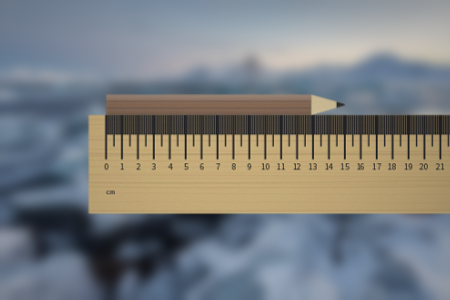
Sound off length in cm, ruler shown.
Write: 15 cm
